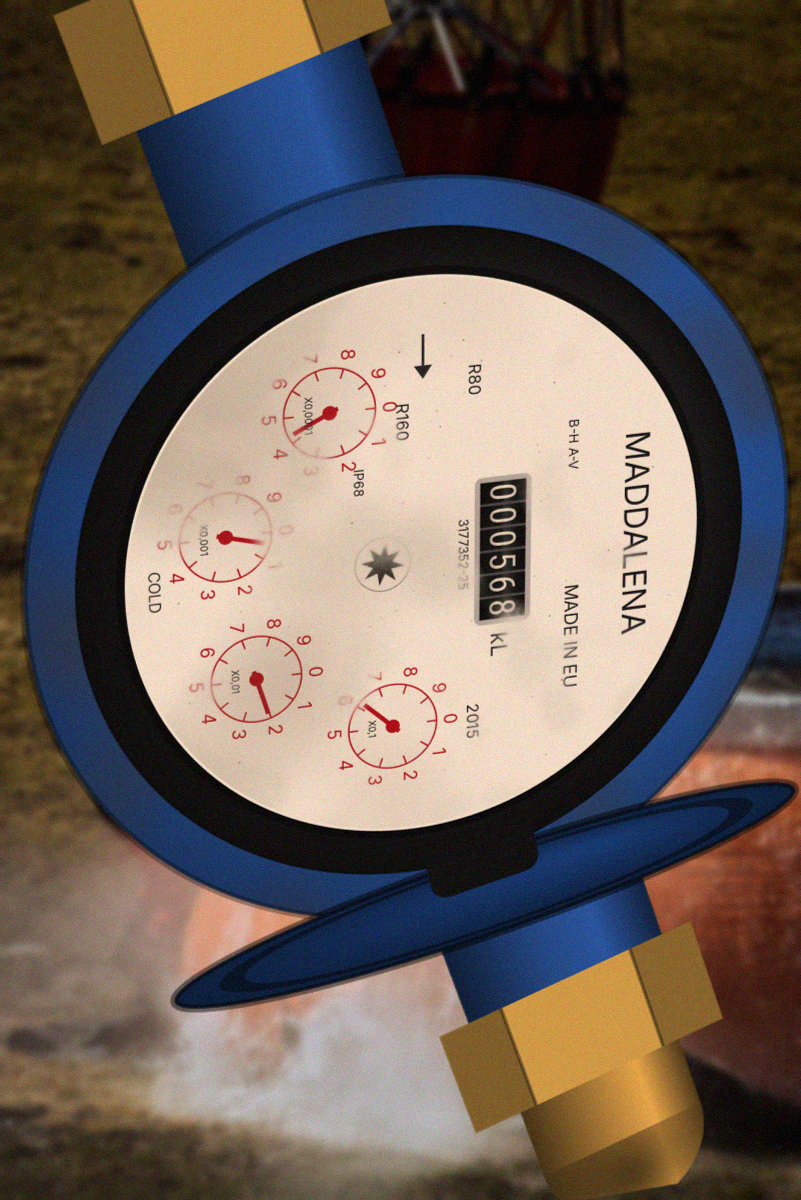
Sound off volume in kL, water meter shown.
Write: 568.6204 kL
